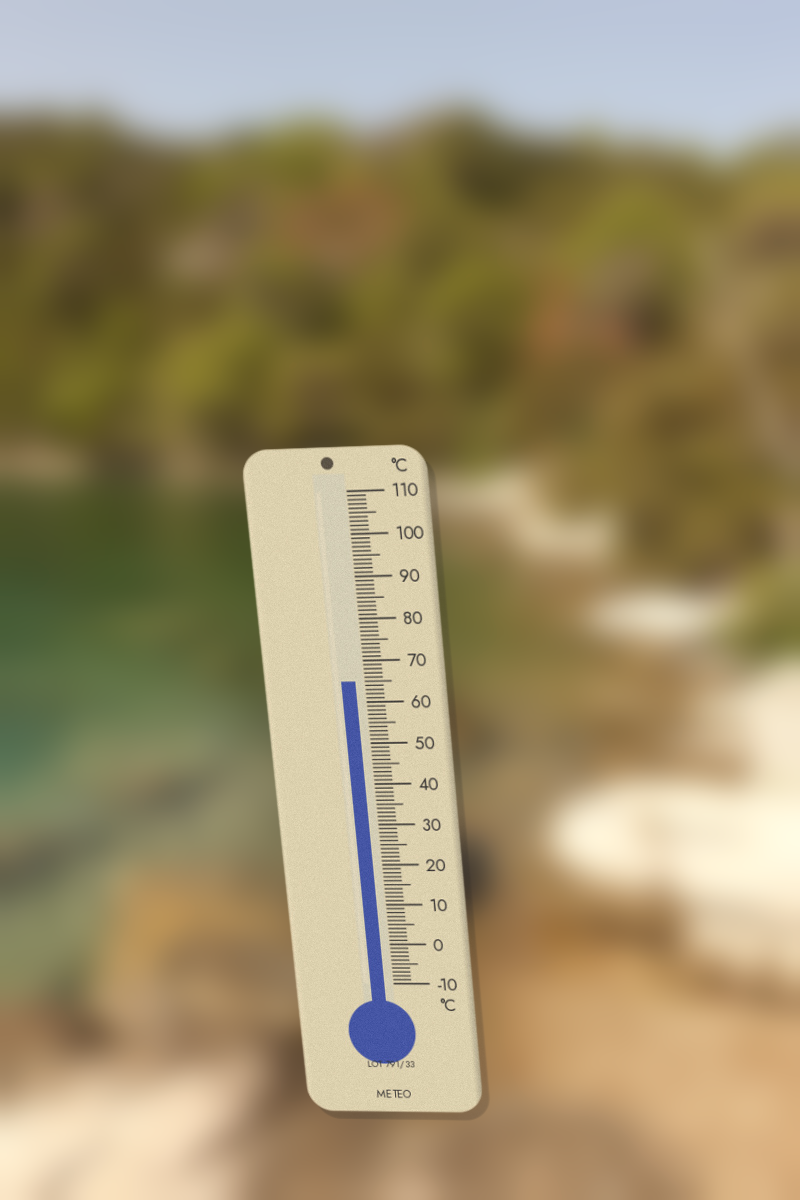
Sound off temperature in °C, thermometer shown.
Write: 65 °C
